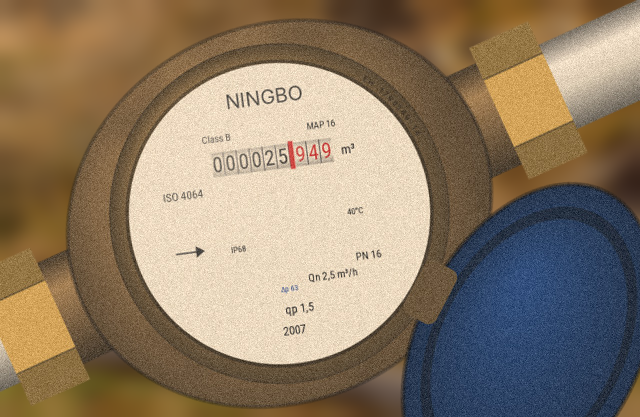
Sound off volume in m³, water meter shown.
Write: 25.949 m³
